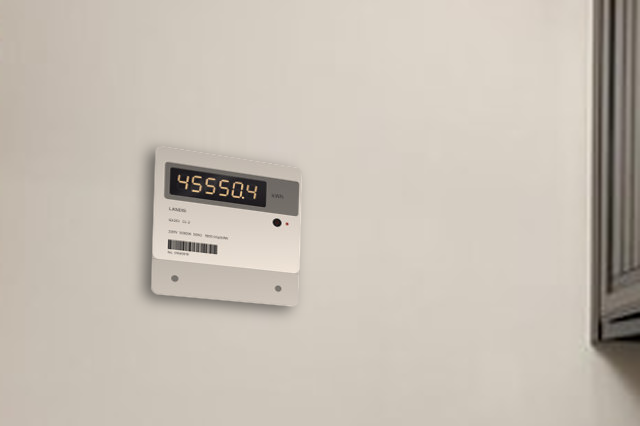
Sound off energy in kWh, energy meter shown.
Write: 45550.4 kWh
